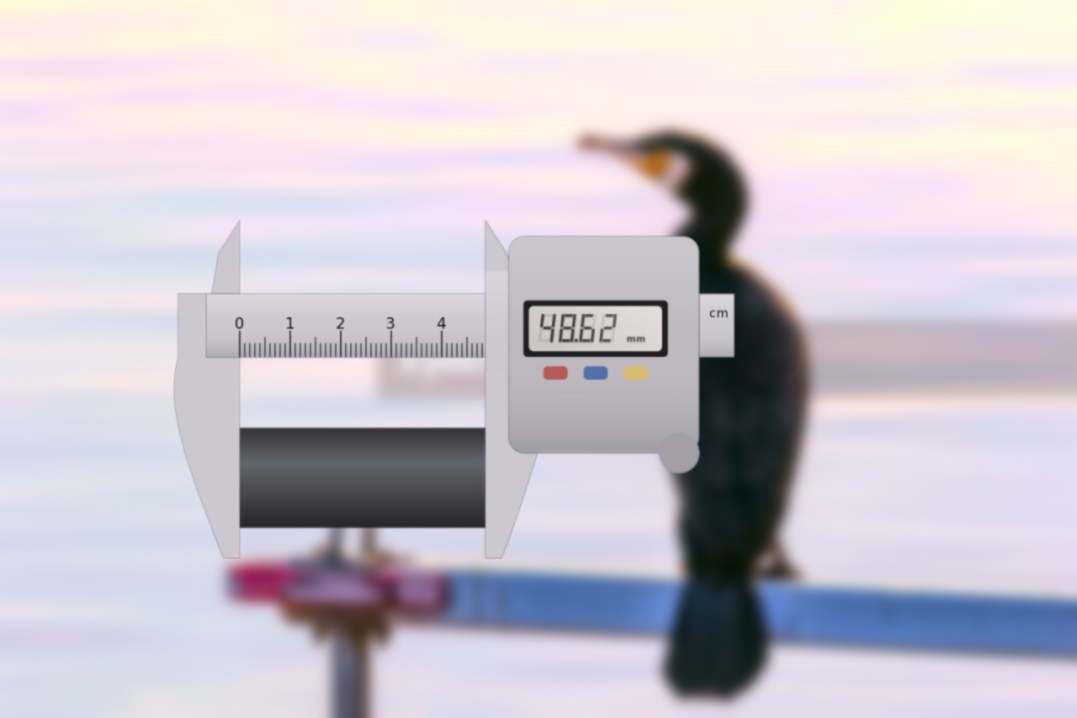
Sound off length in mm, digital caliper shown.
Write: 48.62 mm
